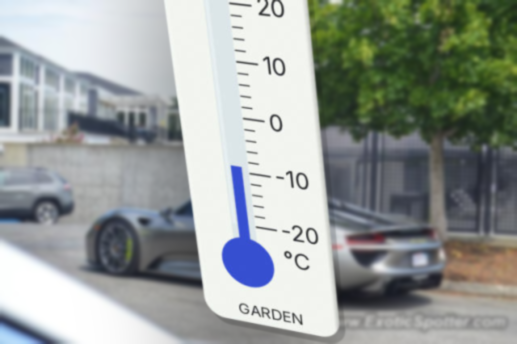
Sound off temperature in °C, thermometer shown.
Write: -9 °C
